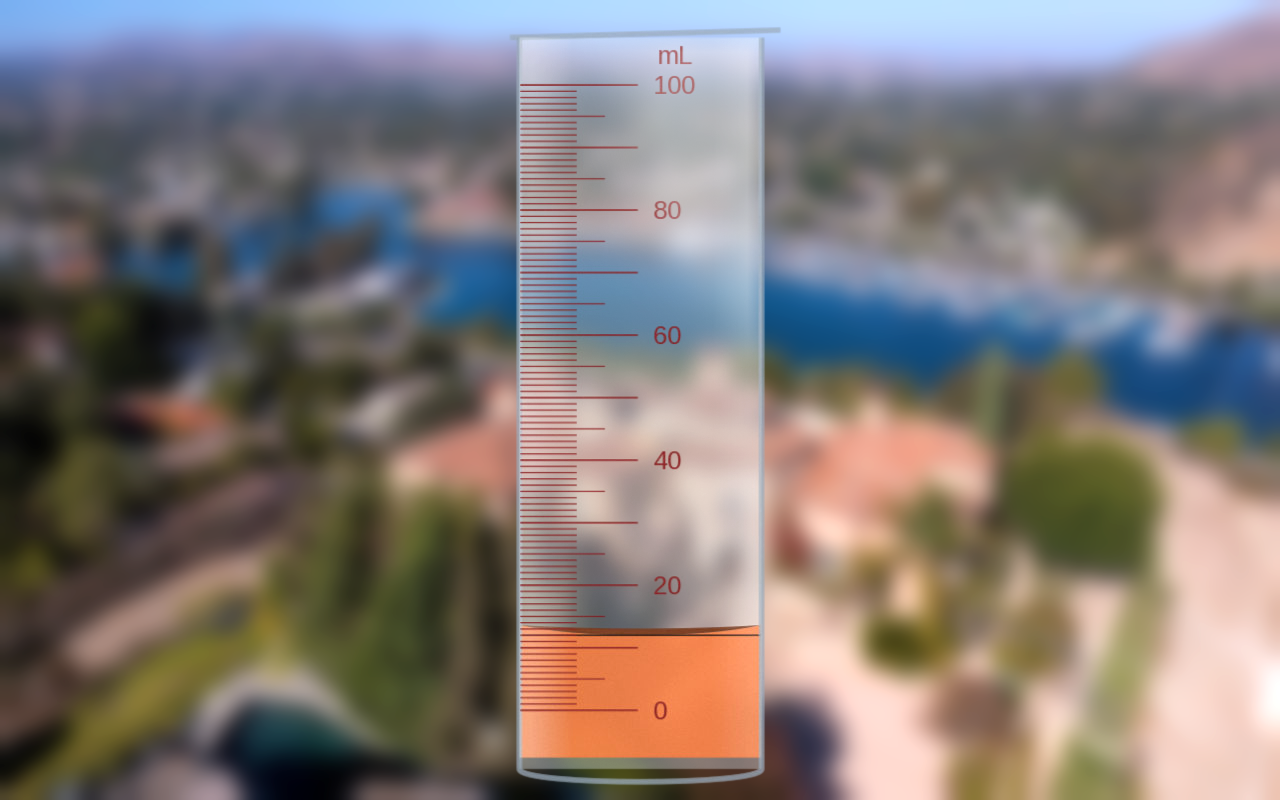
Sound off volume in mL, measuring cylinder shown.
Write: 12 mL
